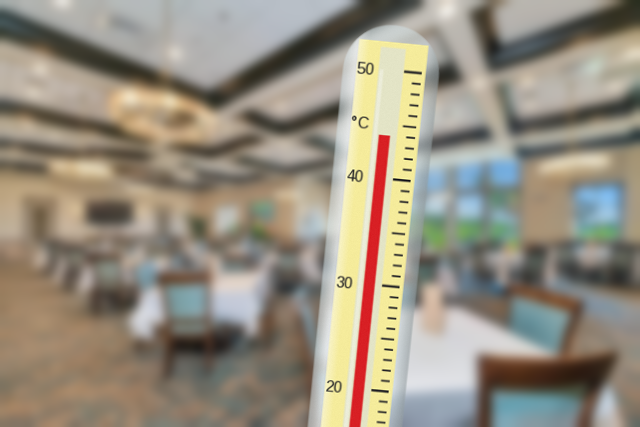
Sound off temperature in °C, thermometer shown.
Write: 44 °C
